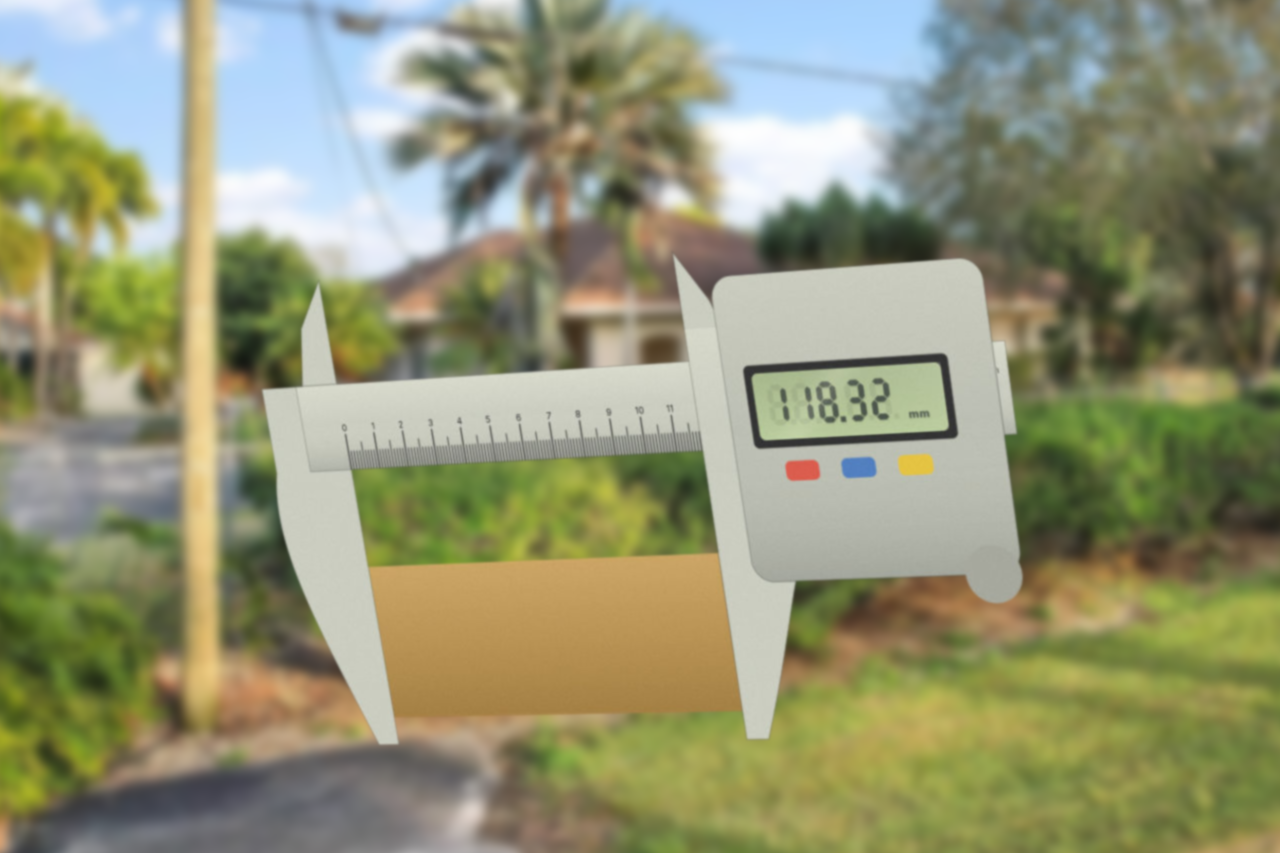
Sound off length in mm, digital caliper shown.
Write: 118.32 mm
